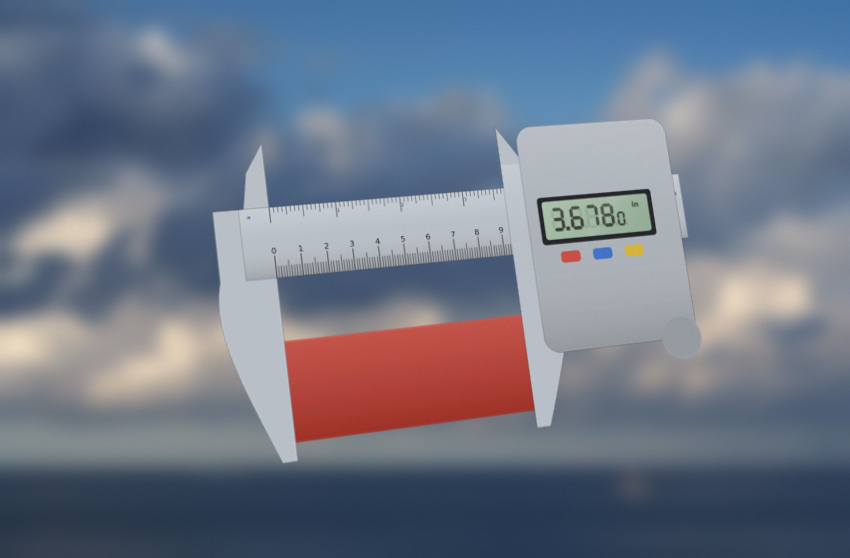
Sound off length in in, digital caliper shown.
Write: 3.6780 in
